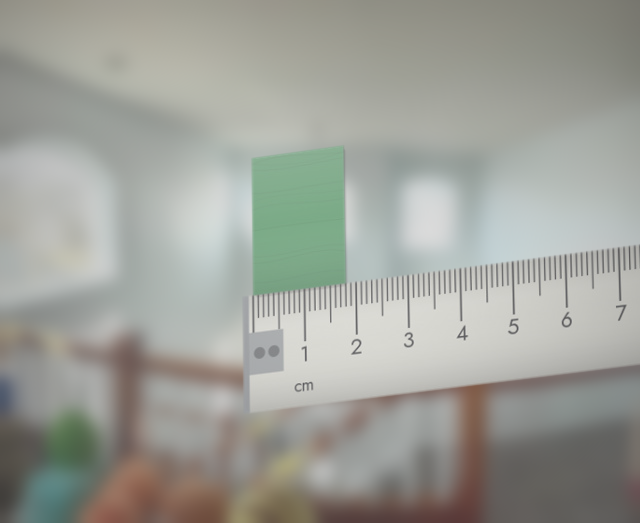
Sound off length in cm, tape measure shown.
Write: 1.8 cm
